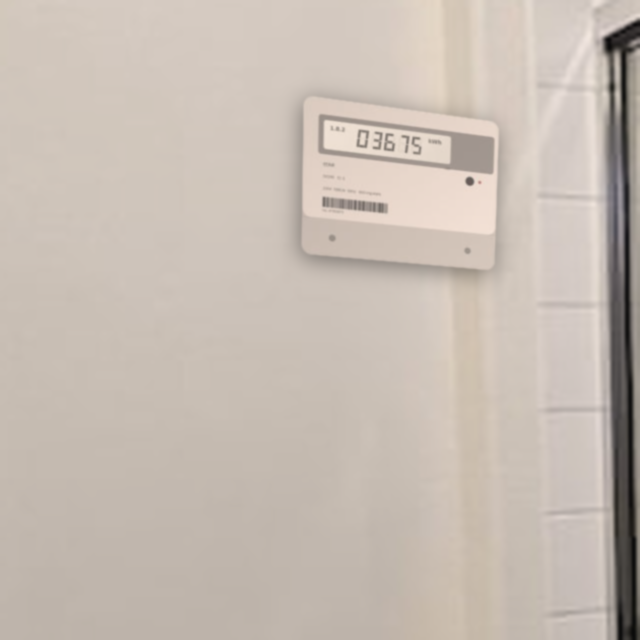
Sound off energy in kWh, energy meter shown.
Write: 3675 kWh
